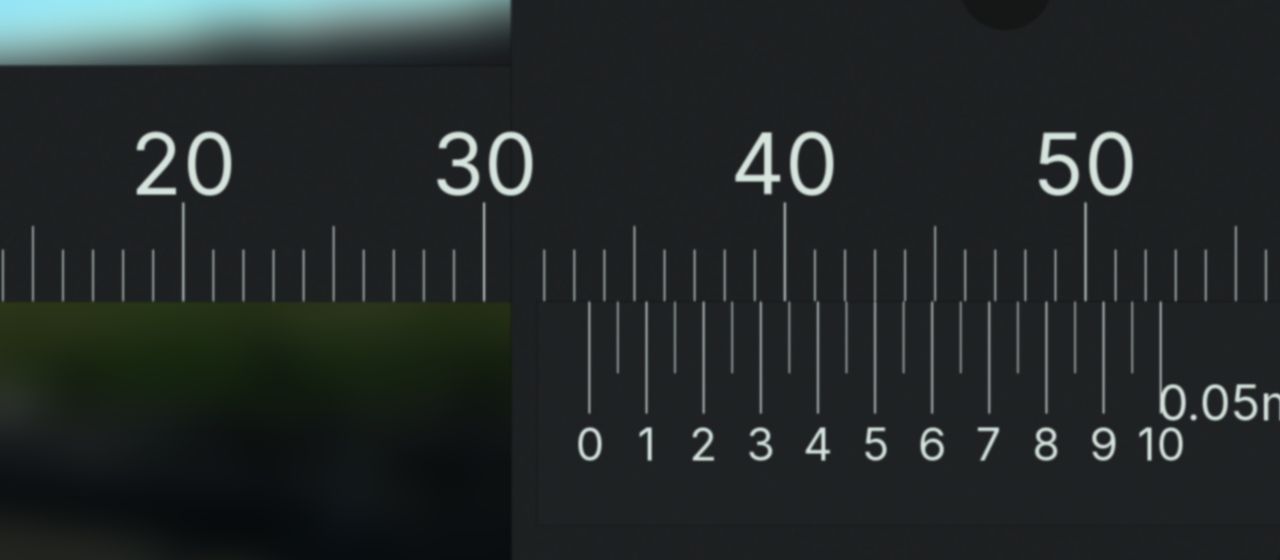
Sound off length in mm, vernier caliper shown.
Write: 33.5 mm
